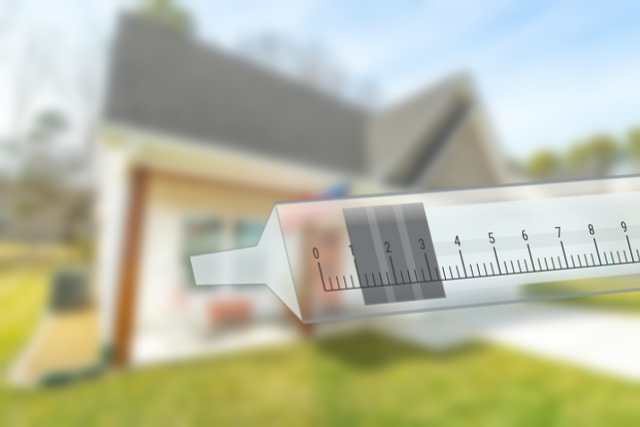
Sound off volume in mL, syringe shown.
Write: 1 mL
